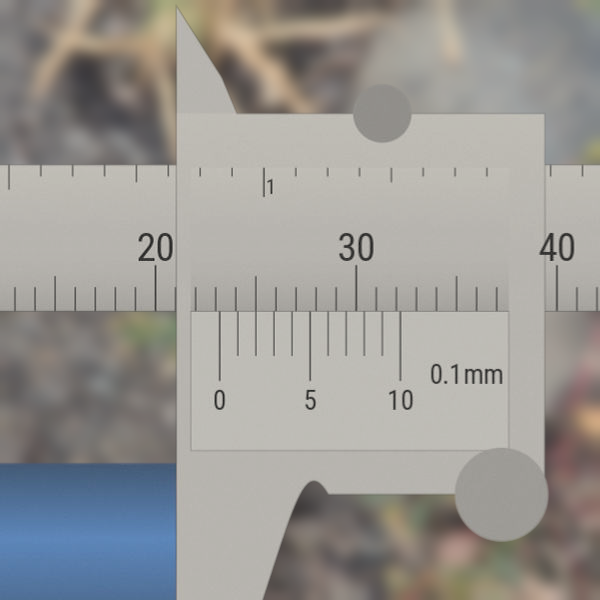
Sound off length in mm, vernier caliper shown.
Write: 23.2 mm
